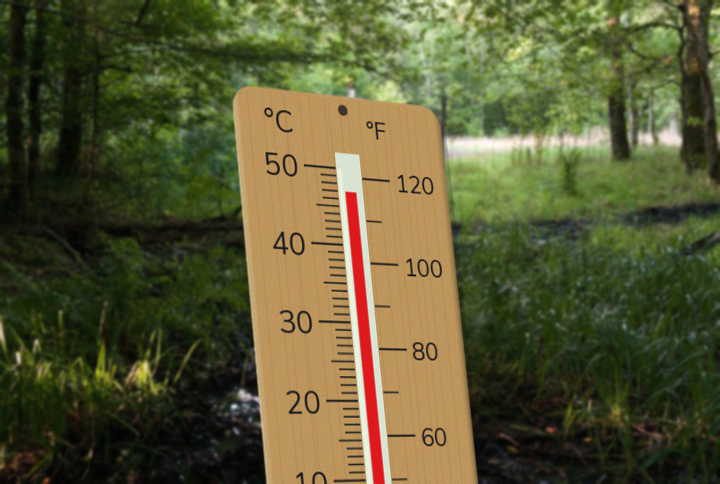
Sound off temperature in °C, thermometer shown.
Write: 47 °C
